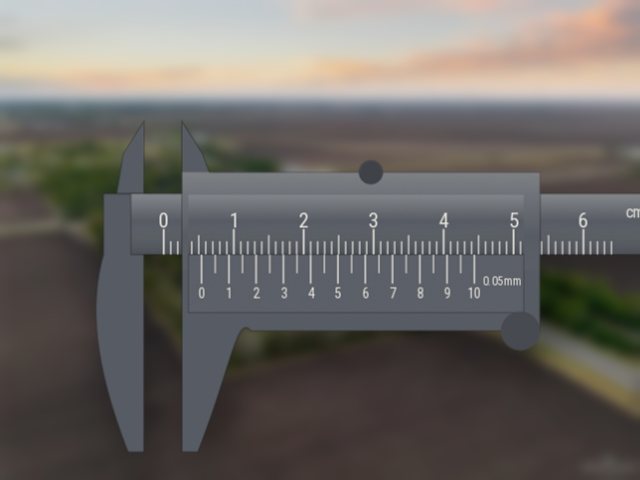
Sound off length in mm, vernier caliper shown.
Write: 5.4 mm
